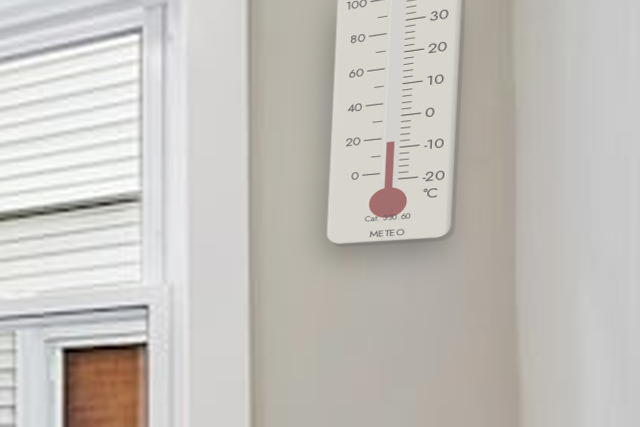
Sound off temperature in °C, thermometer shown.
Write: -8 °C
